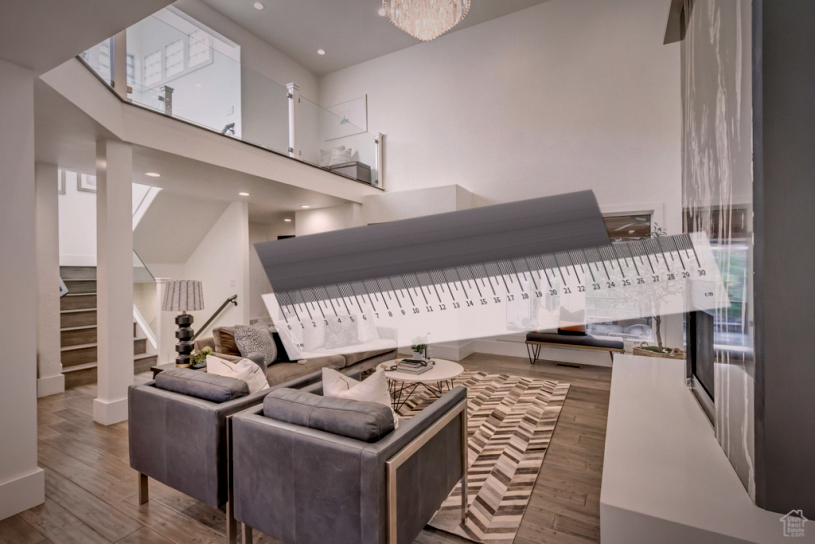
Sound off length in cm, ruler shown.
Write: 25 cm
